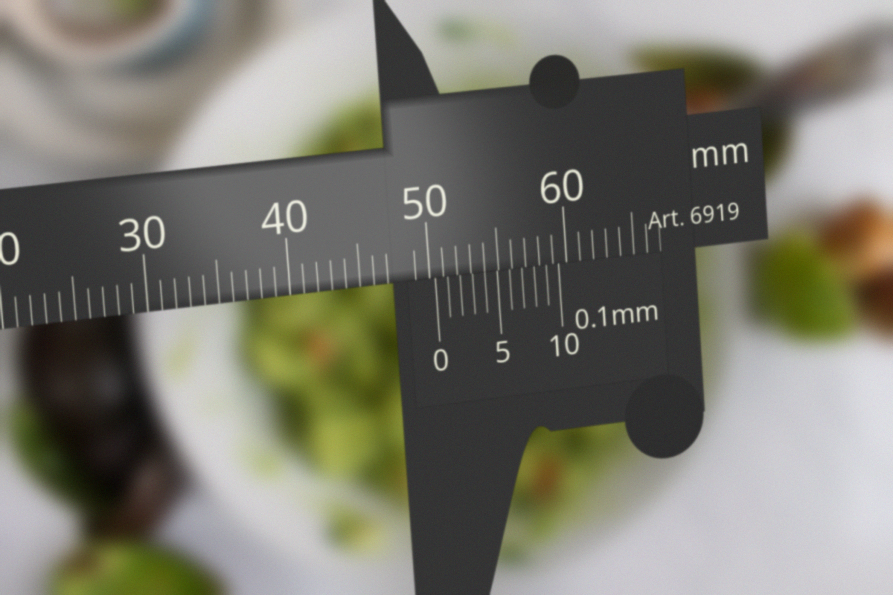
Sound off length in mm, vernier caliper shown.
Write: 50.4 mm
